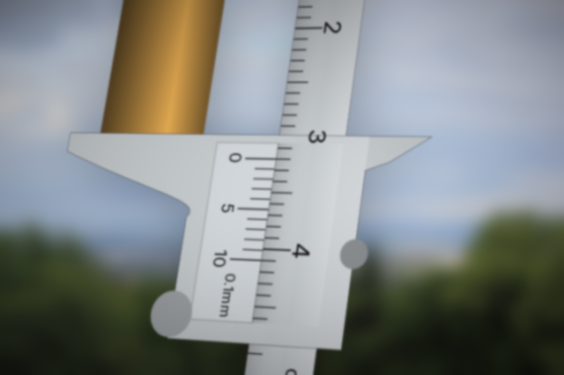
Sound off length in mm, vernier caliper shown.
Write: 32.0 mm
